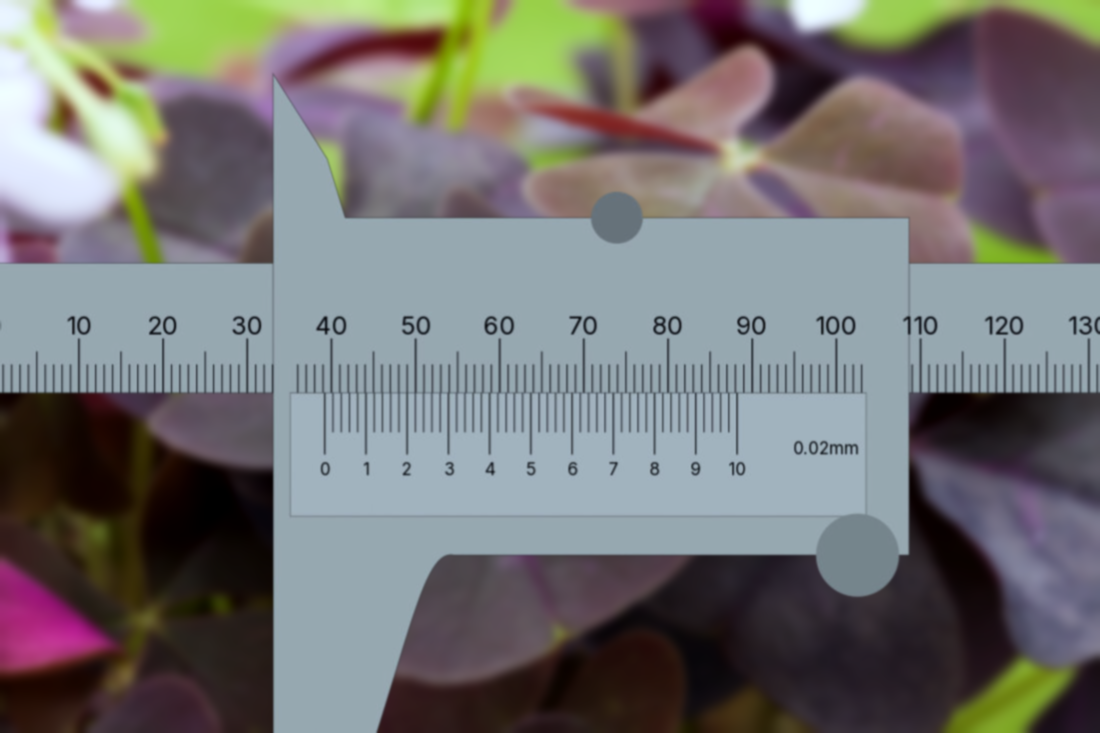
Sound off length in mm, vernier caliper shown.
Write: 39.2 mm
